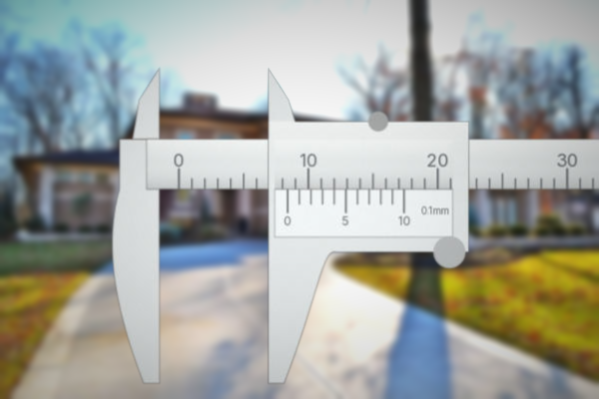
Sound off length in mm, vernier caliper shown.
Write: 8.4 mm
